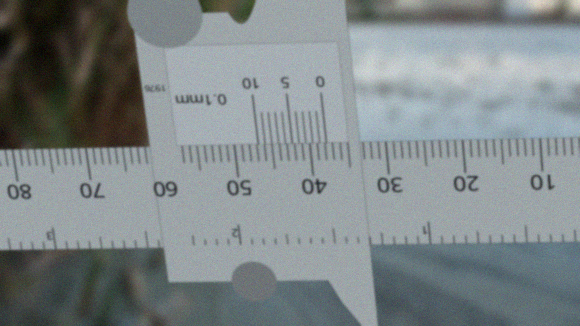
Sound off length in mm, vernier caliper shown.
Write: 37.8 mm
